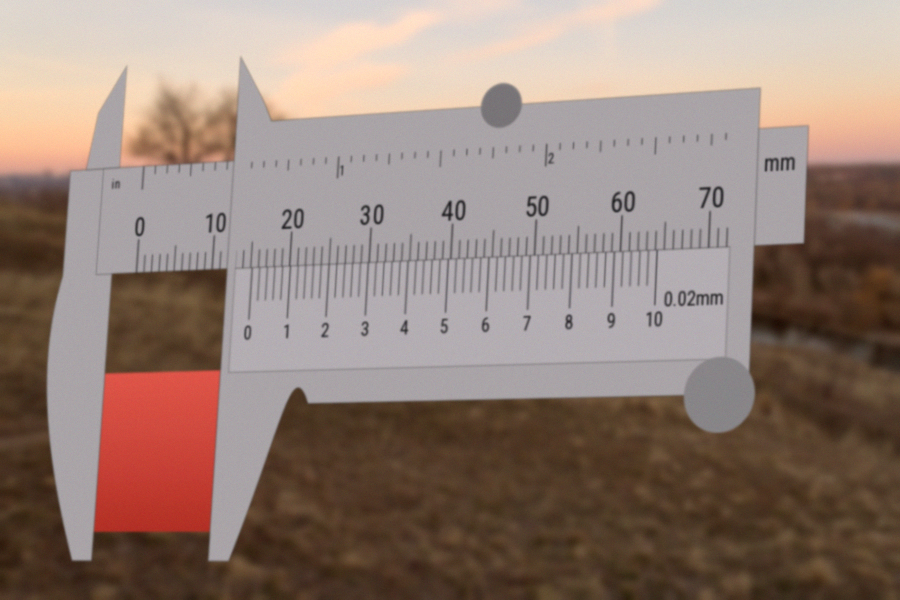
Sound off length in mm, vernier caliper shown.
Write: 15.2 mm
